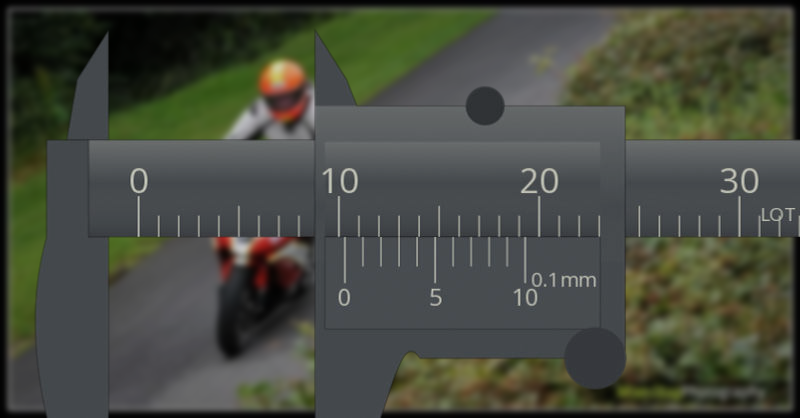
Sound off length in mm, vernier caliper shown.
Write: 10.3 mm
